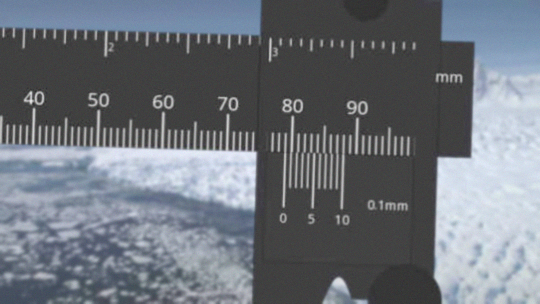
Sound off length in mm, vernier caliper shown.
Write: 79.0 mm
